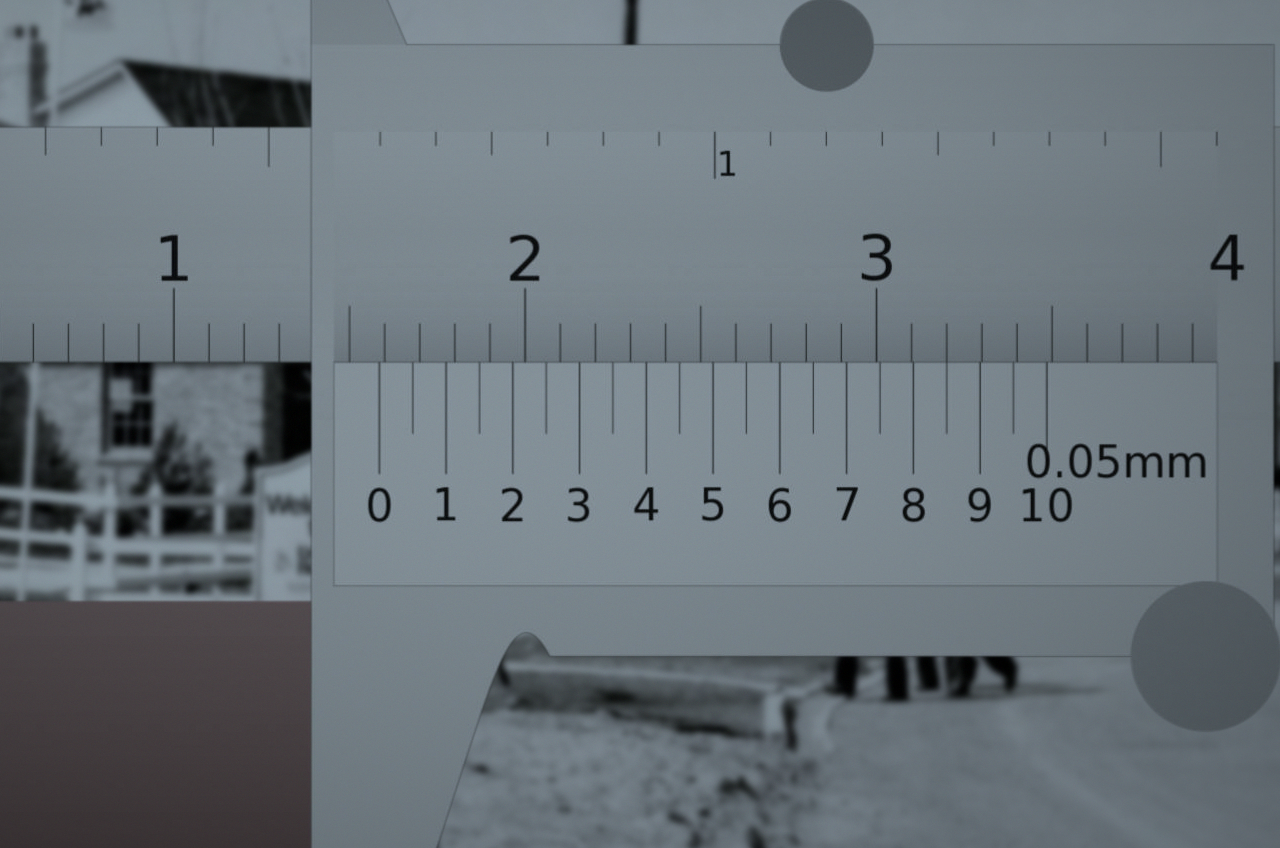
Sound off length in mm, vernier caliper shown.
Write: 15.85 mm
